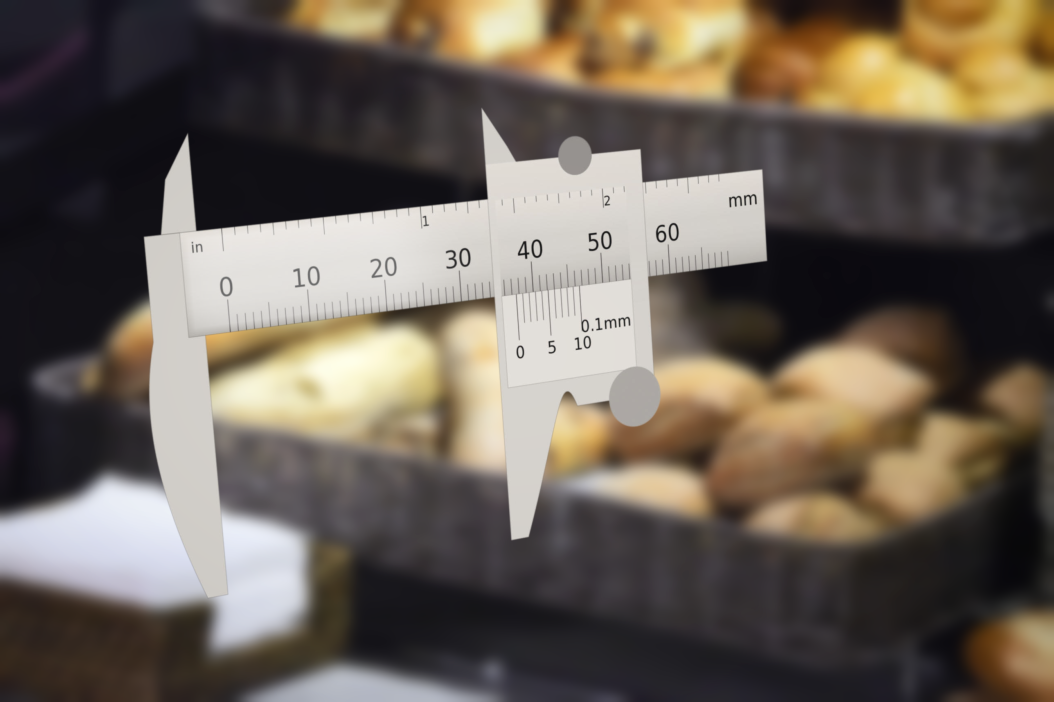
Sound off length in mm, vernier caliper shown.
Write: 37.6 mm
